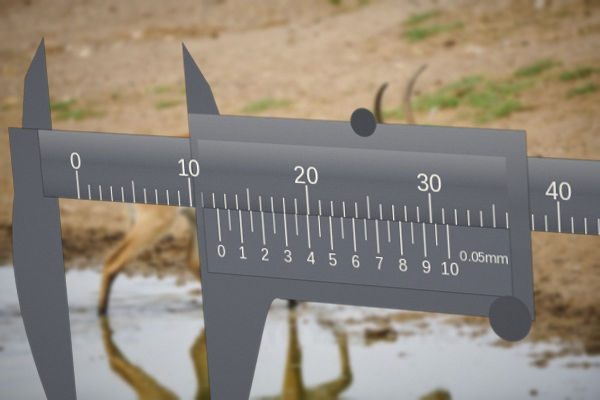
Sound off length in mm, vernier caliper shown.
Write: 12.3 mm
